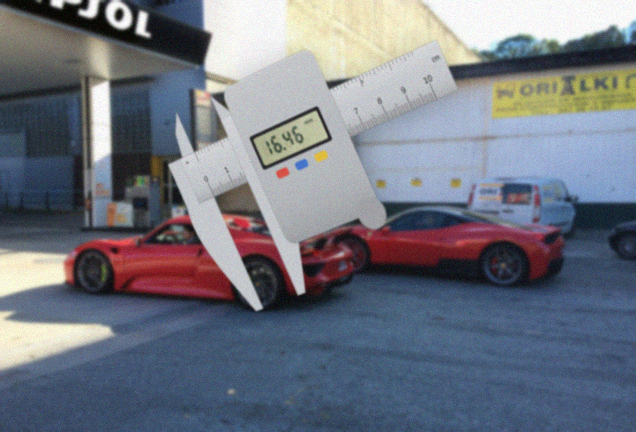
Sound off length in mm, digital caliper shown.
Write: 16.46 mm
